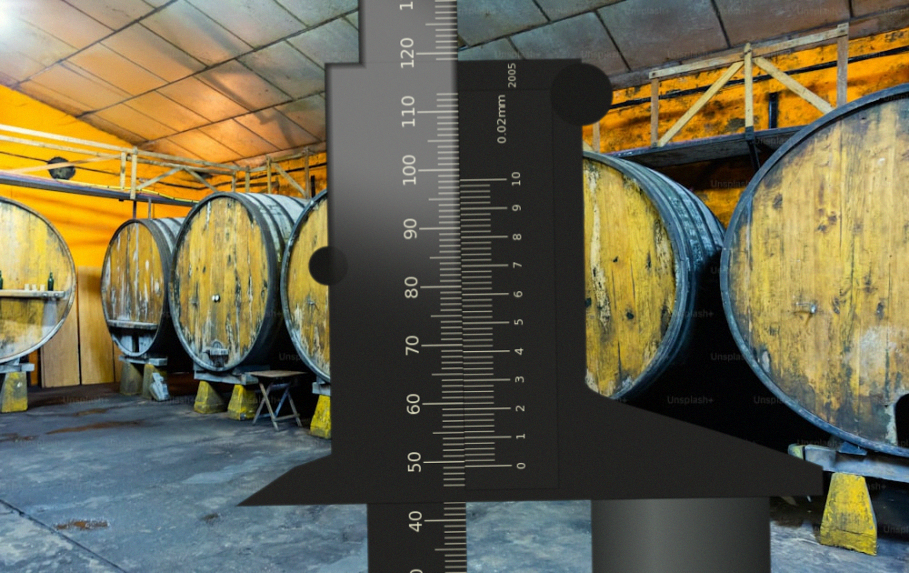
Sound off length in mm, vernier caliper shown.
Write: 49.2 mm
